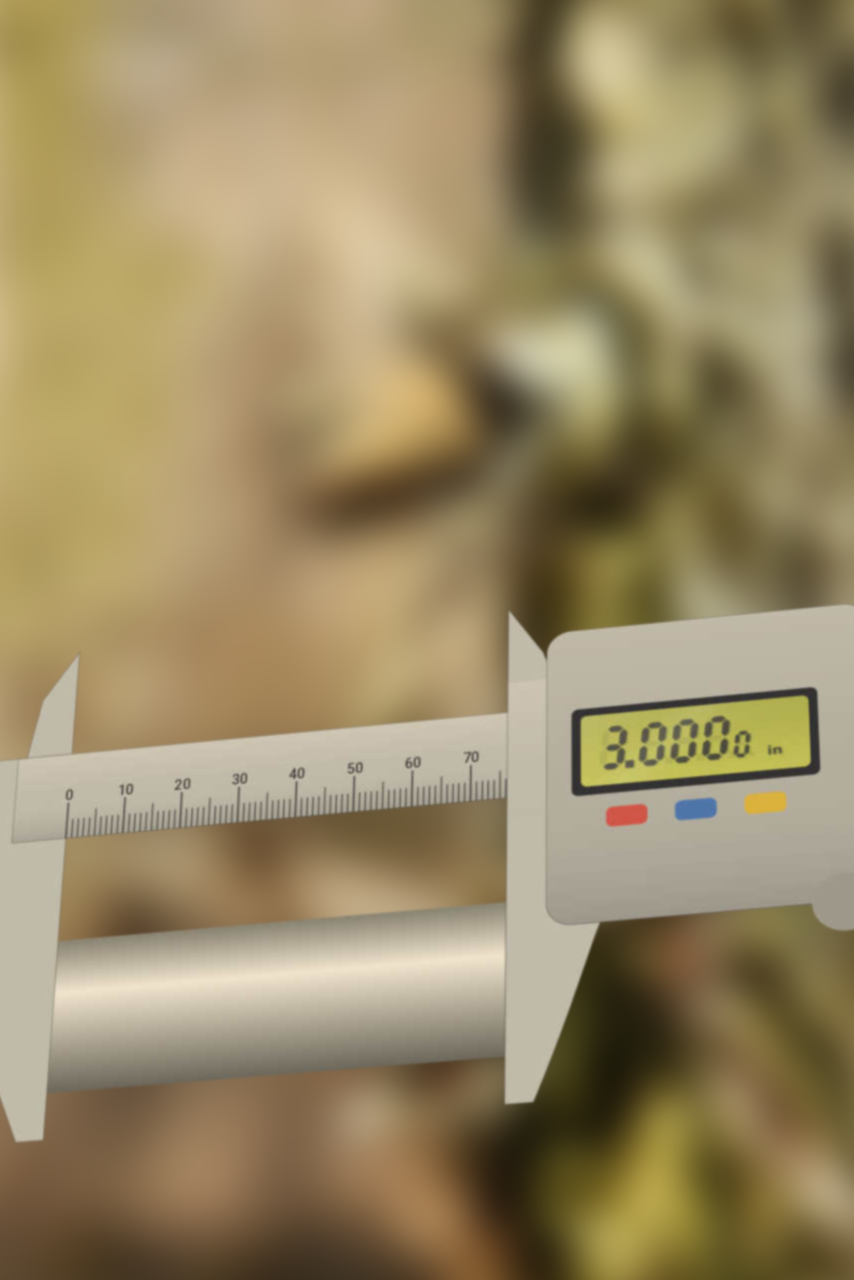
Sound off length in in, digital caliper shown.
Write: 3.0000 in
